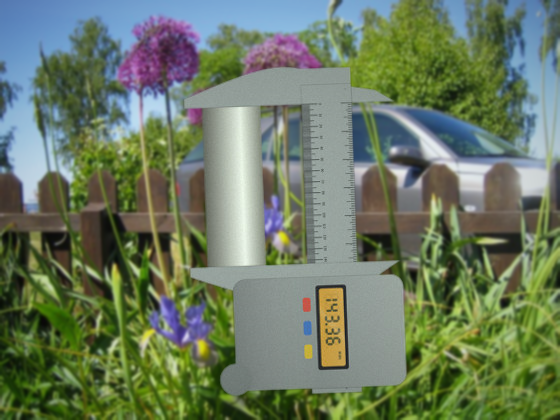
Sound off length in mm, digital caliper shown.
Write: 143.36 mm
